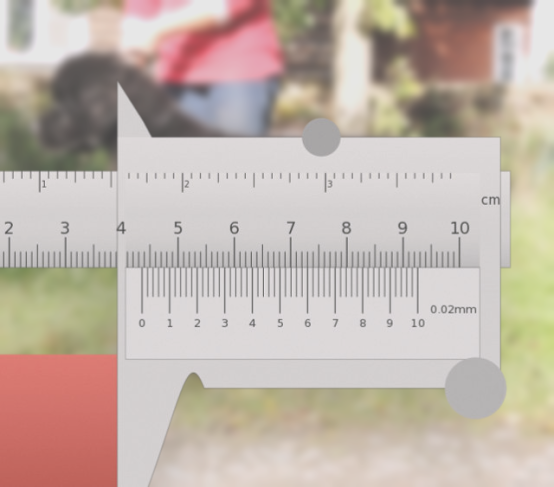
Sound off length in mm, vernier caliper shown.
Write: 43.6 mm
